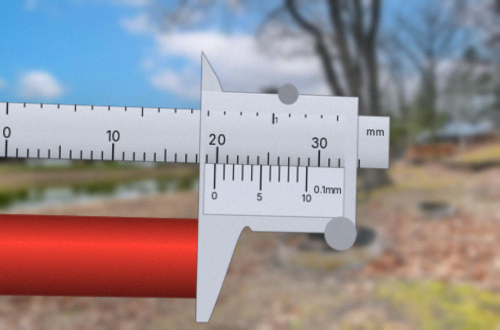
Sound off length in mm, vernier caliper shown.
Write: 19.8 mm
